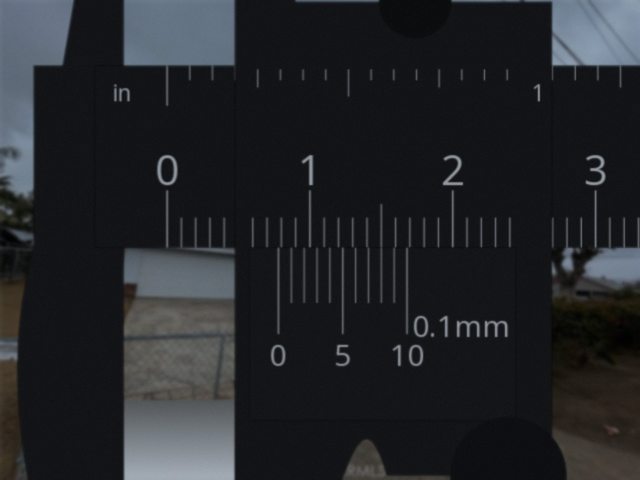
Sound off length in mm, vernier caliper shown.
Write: 7.8 mm
